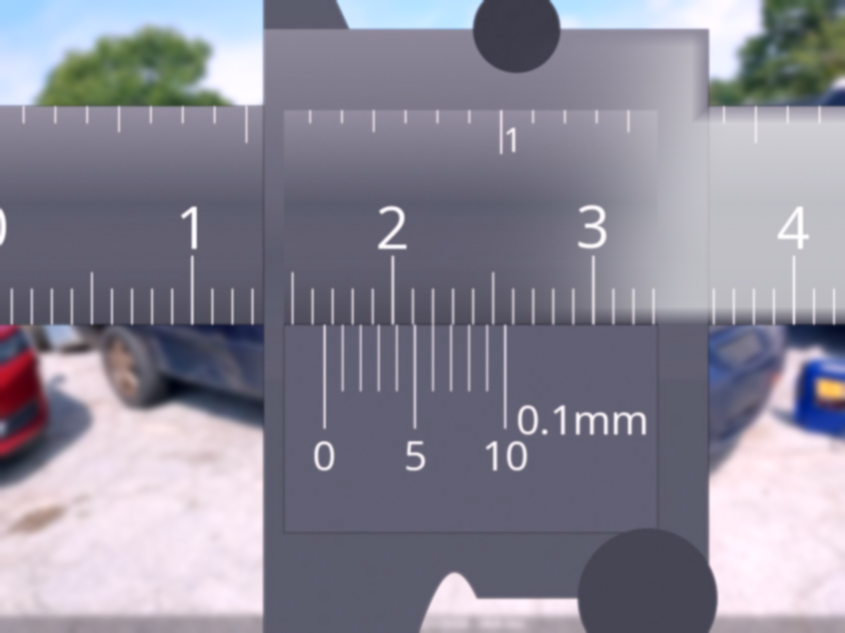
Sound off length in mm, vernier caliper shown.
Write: 16.6 mm
